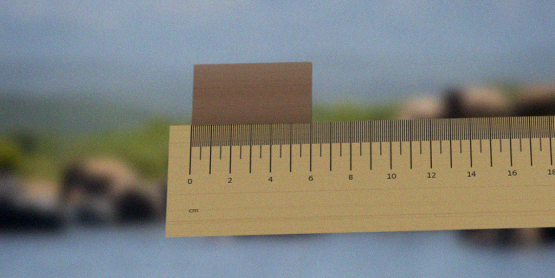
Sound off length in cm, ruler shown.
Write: 6 cm
